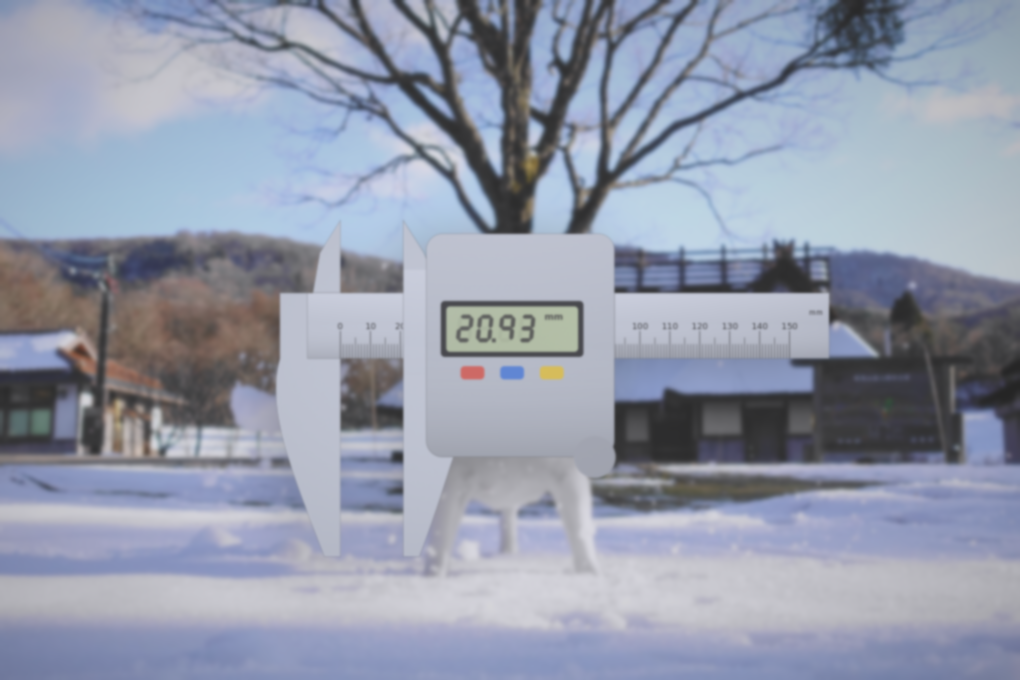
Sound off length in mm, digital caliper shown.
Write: 20.93 mm
